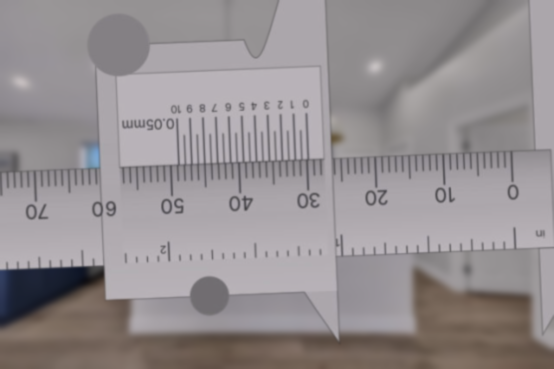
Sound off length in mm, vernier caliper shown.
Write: 29.8 mm
